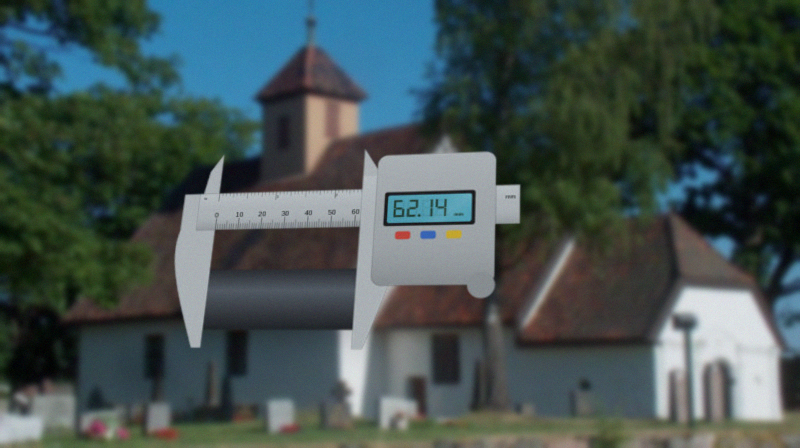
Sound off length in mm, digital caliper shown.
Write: 62.14 mm
